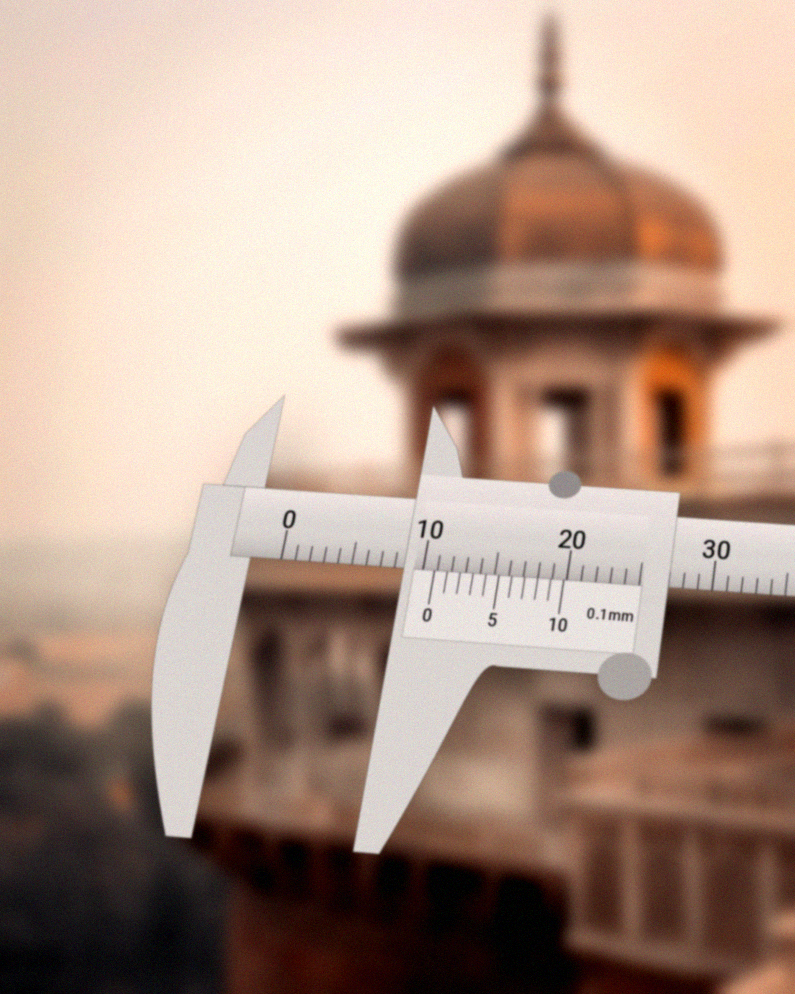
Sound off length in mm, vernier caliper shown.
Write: 10.8 mm
